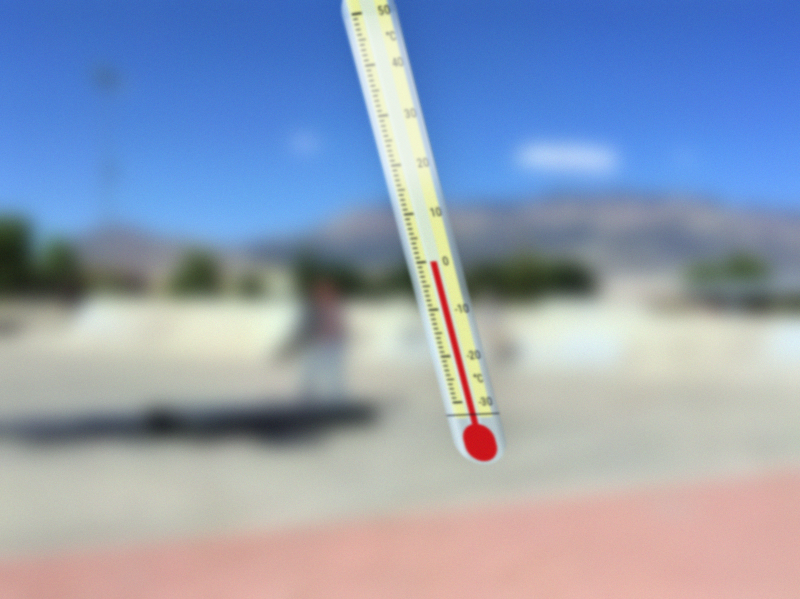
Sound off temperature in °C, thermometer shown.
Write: 0 °C
